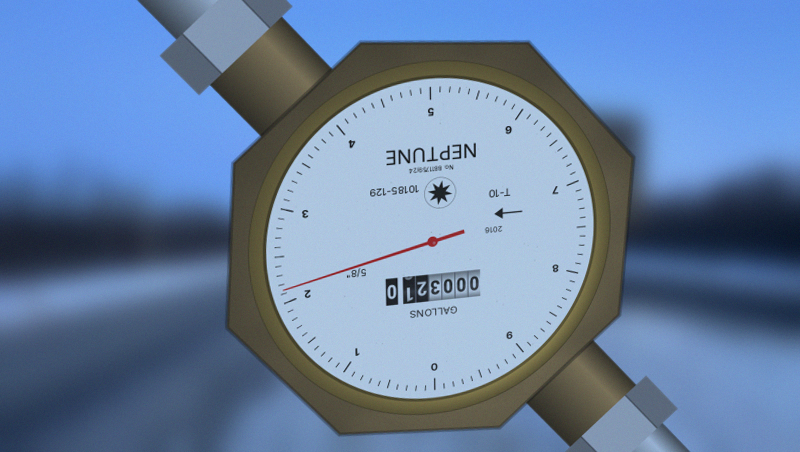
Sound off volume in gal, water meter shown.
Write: 3212.1 gal
